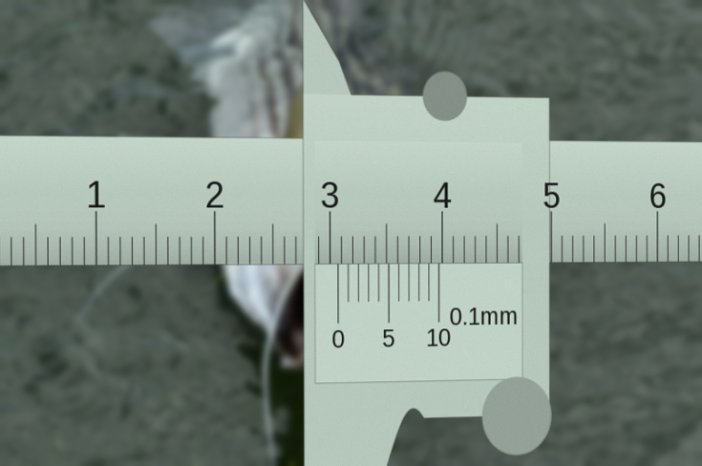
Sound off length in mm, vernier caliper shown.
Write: 30.7 mm
